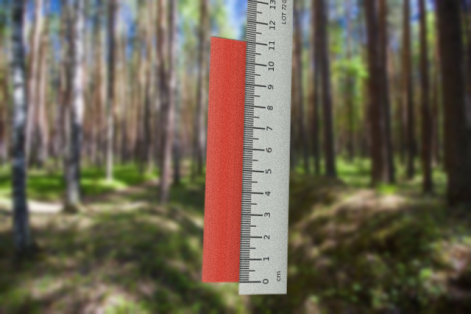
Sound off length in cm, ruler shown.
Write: 11 cm
